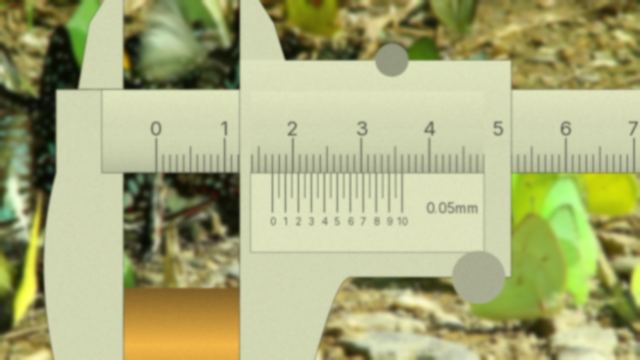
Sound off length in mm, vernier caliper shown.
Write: 17.0 mm
